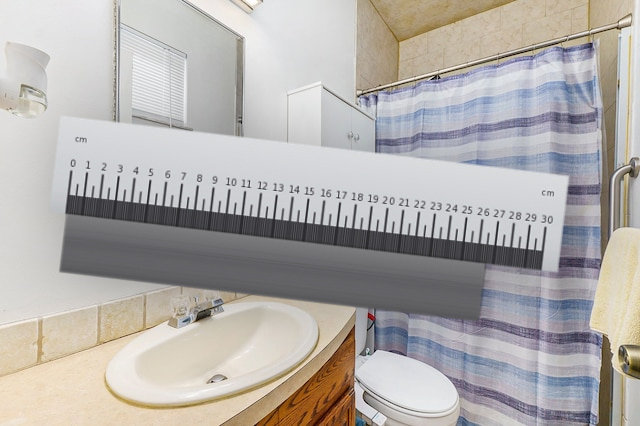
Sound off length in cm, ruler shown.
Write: 26.5 cm
